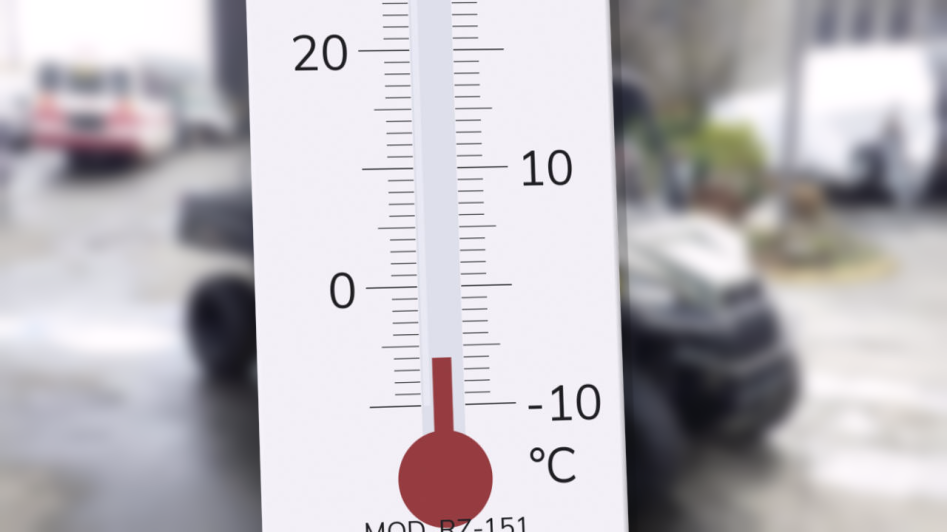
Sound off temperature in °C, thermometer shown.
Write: -6 °C
